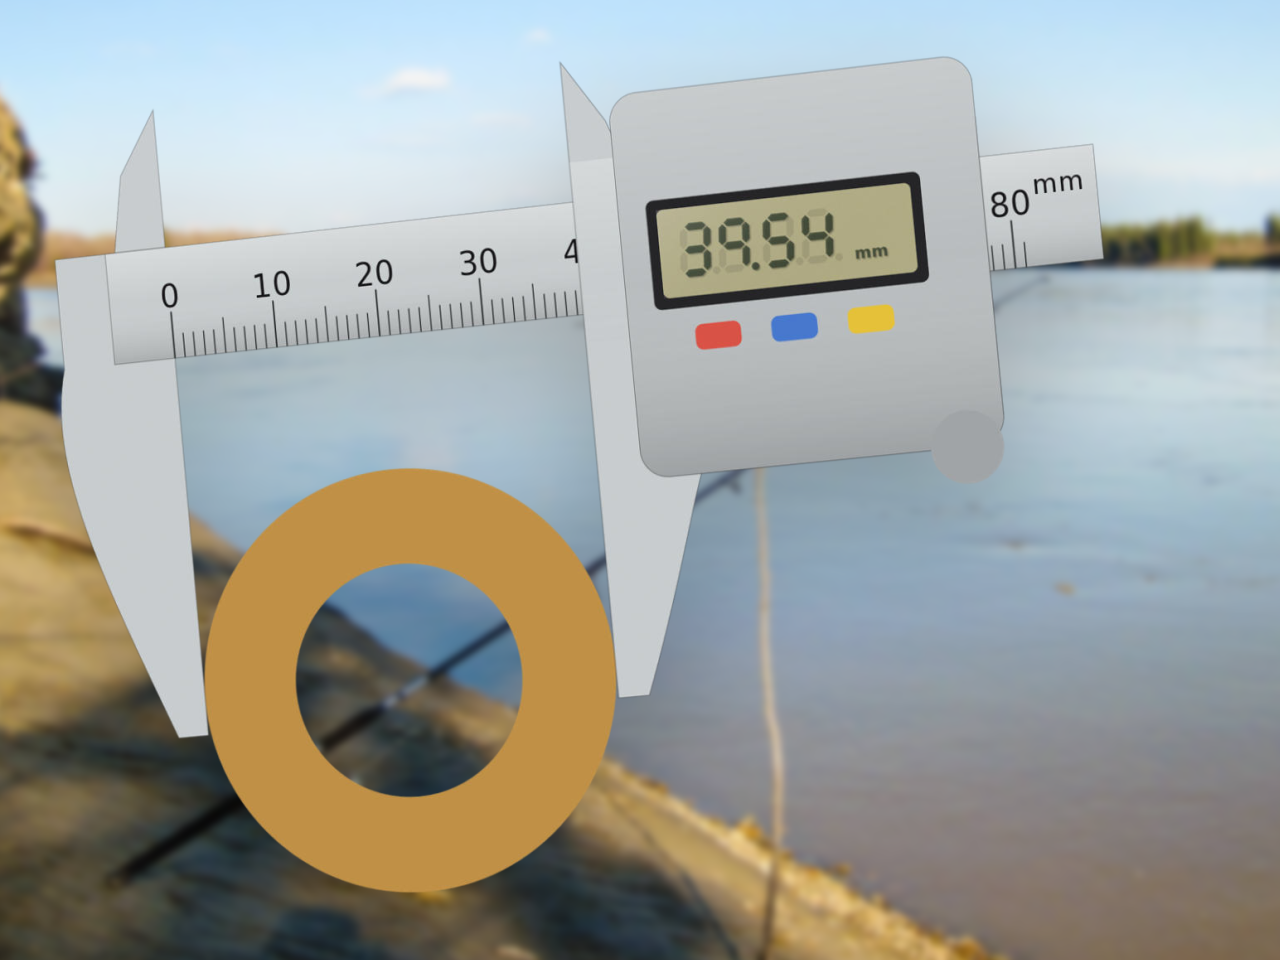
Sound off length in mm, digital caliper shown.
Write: 39.54 mm
